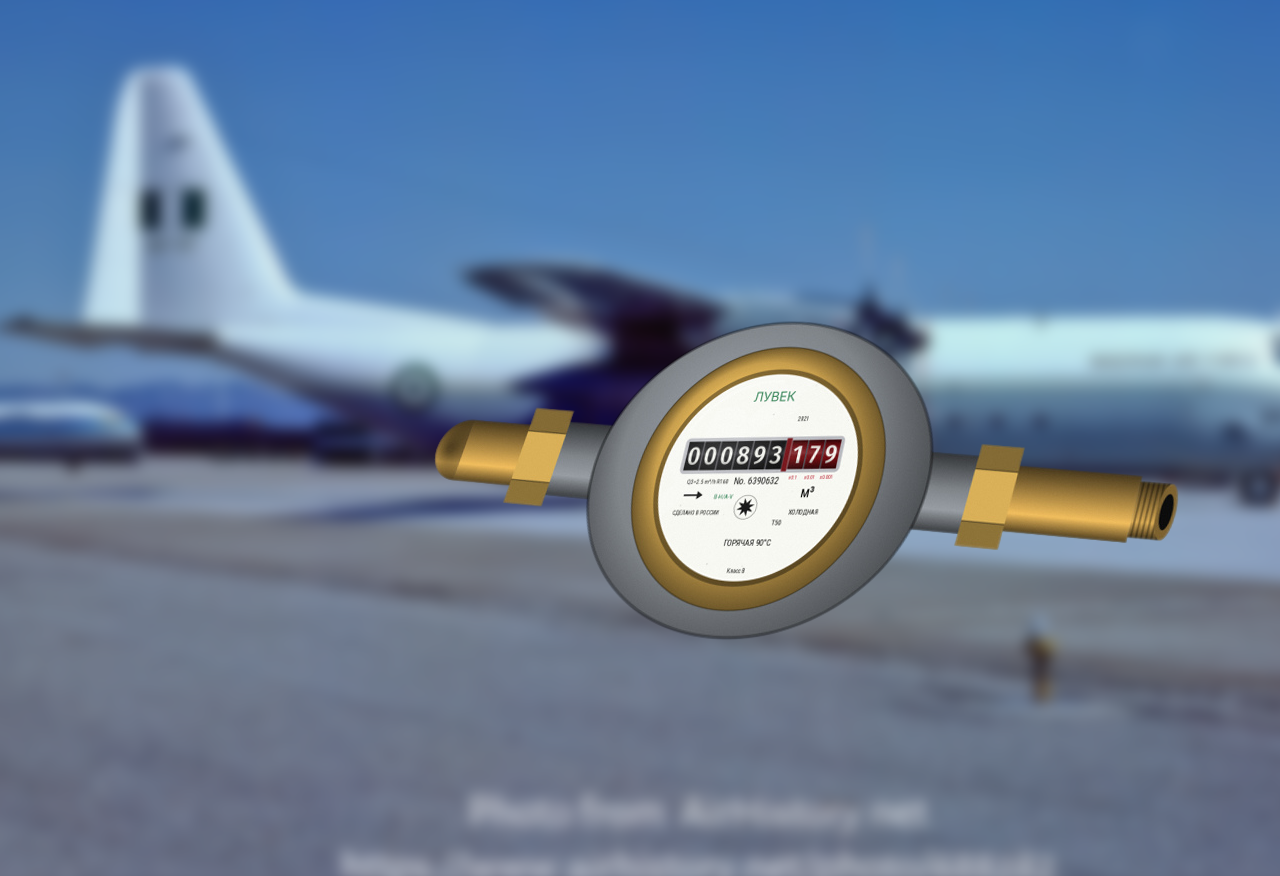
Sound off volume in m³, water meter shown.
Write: 893.179 m³
